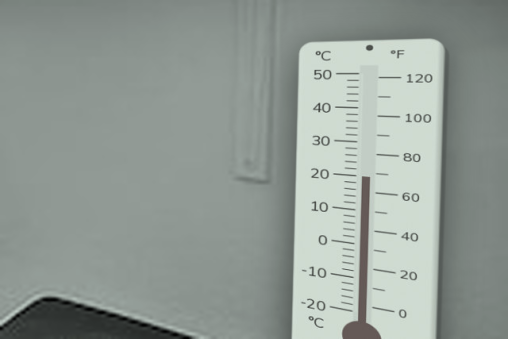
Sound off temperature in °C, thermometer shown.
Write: 20 °C
